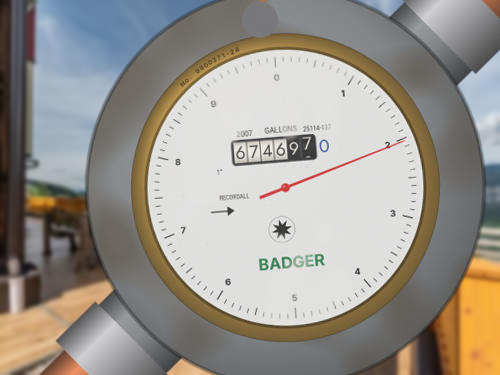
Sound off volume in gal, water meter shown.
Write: 6746972.0 gal
